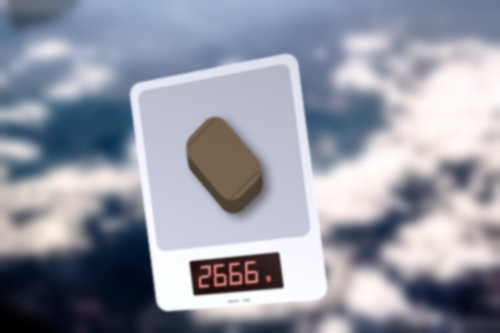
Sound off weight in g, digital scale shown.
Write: 2666 g
